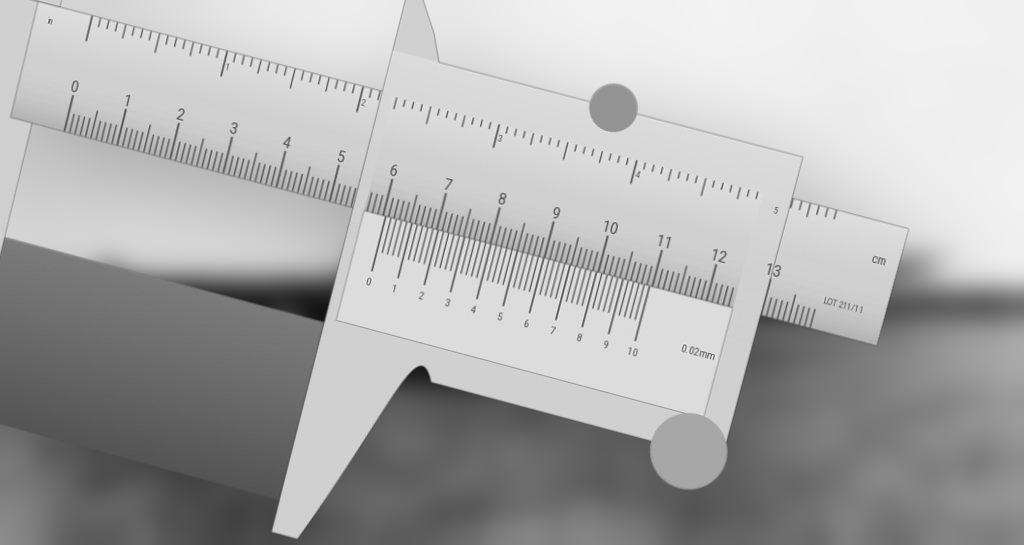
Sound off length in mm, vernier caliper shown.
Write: 60.5 mm
